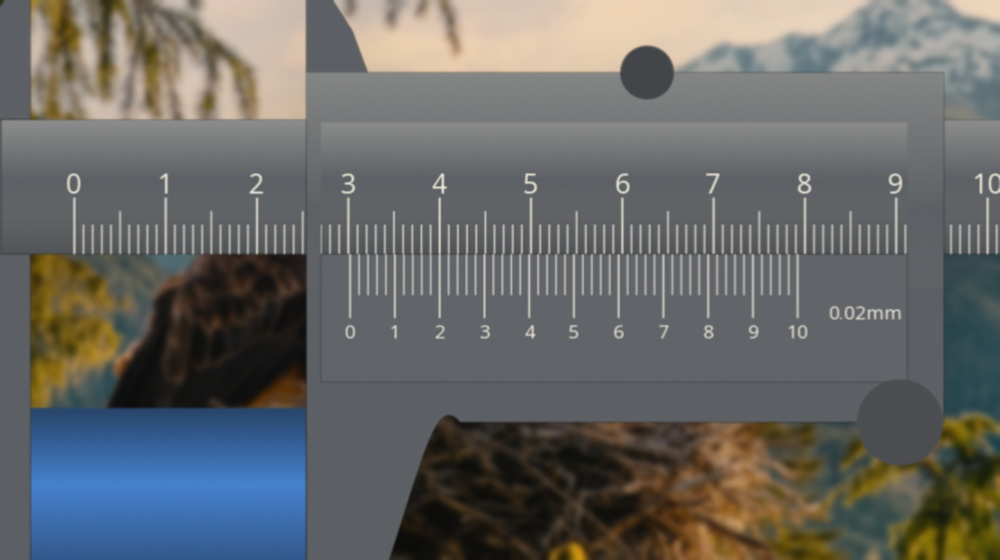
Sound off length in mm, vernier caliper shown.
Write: 30.2 mm
